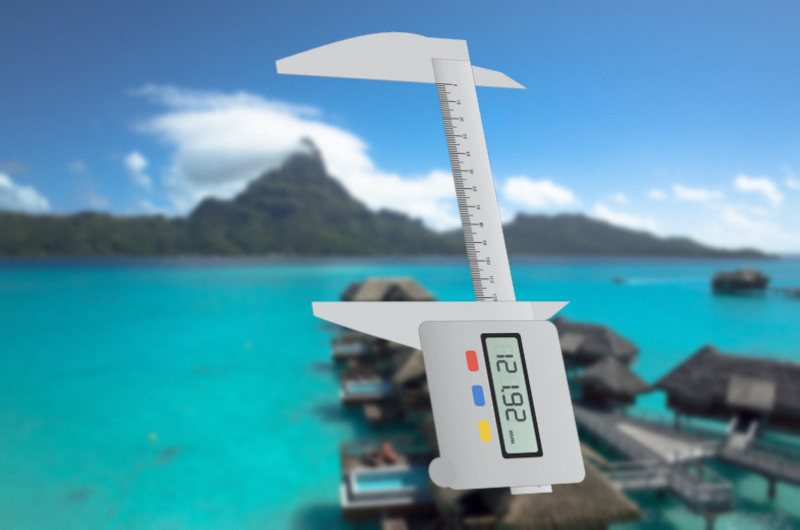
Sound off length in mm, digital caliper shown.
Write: 121.92 mm
